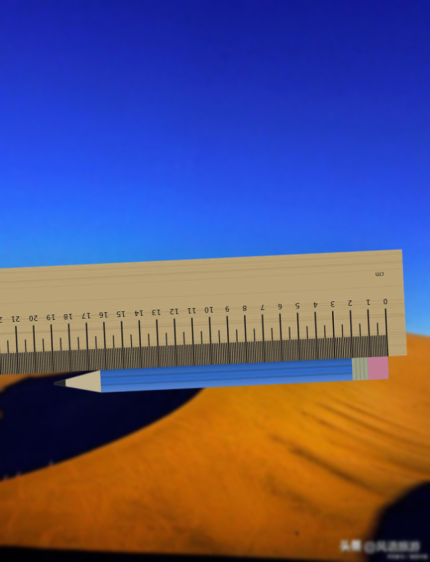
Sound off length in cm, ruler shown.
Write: 19 cm
